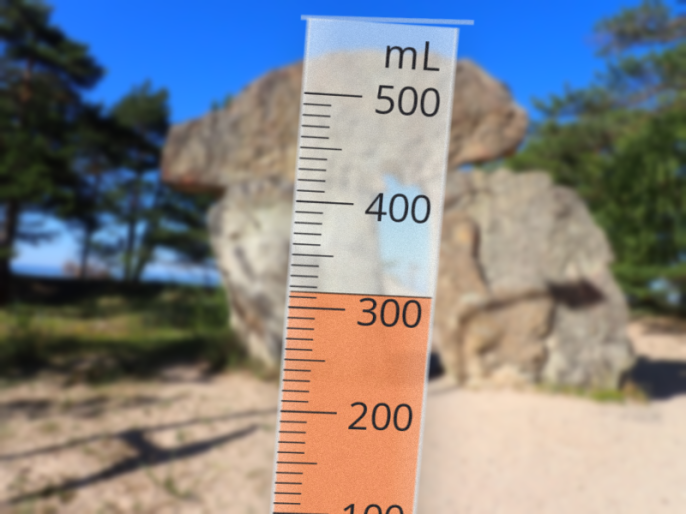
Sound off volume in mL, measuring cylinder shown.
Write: 315 mL
